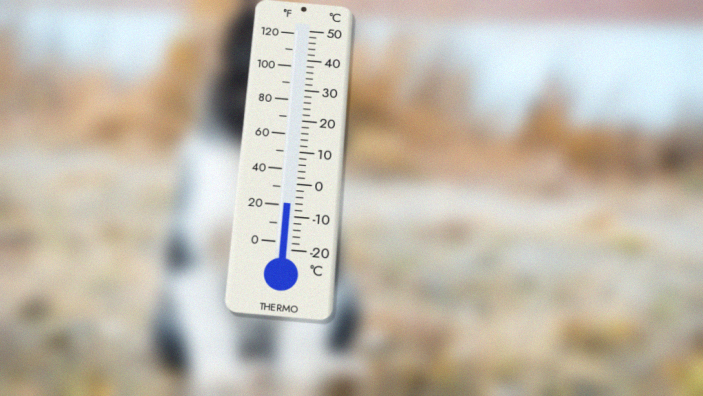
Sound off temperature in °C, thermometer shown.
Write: -6 °C
